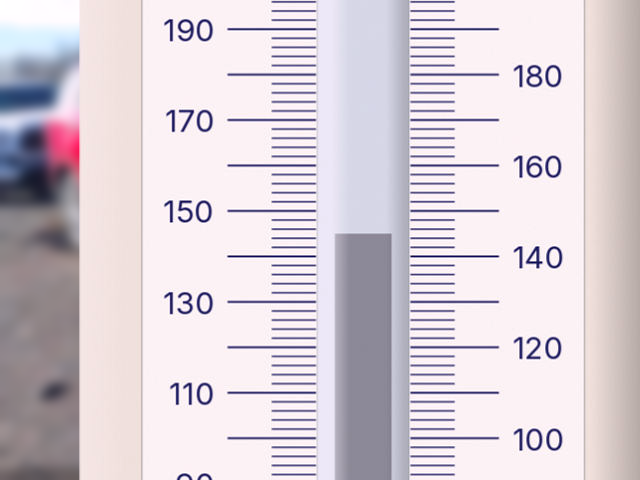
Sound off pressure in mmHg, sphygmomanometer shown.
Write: 145 mmHg
